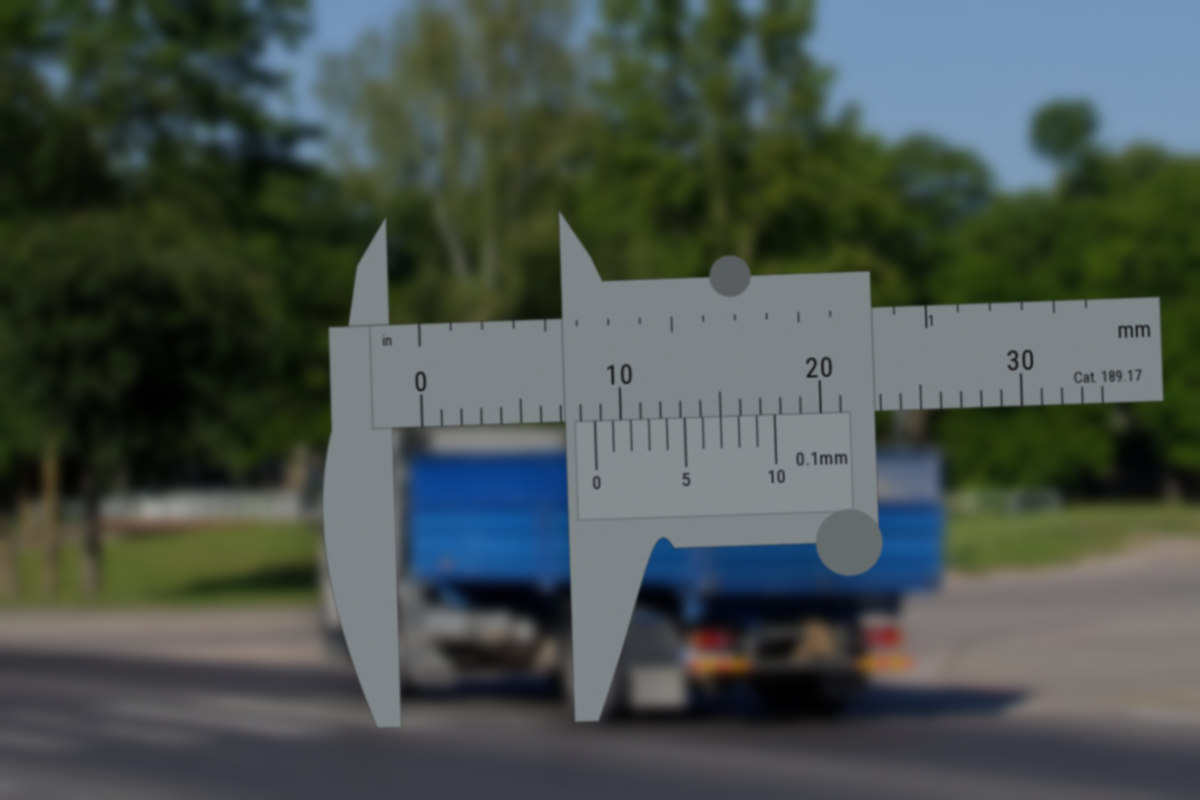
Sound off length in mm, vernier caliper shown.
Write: 8.7 mm
